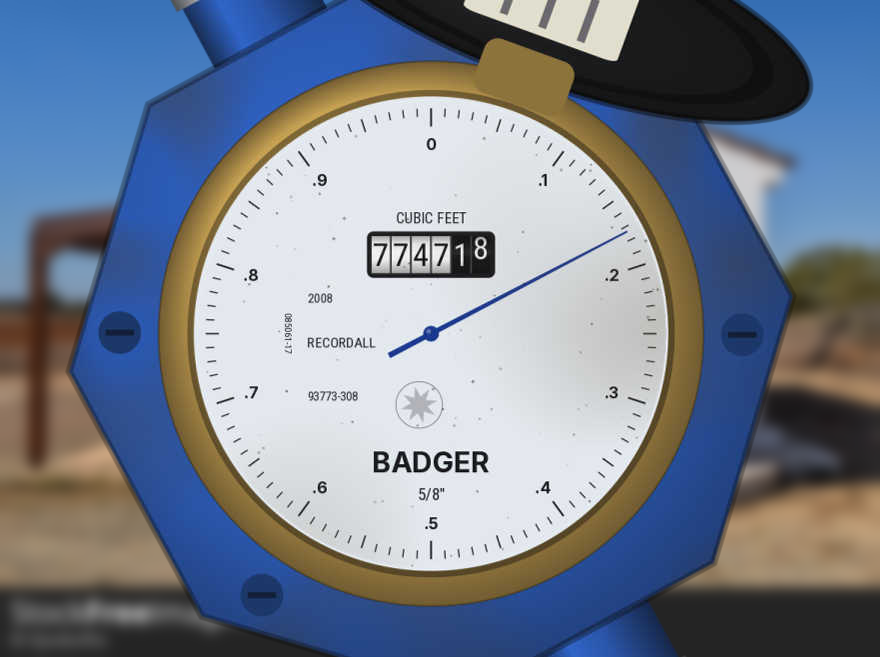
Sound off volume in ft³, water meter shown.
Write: 774718.17 ft³
